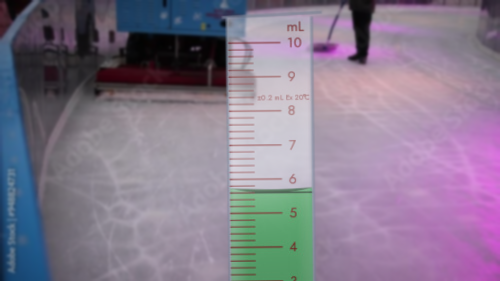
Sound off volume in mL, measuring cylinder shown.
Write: 5.6 mL
